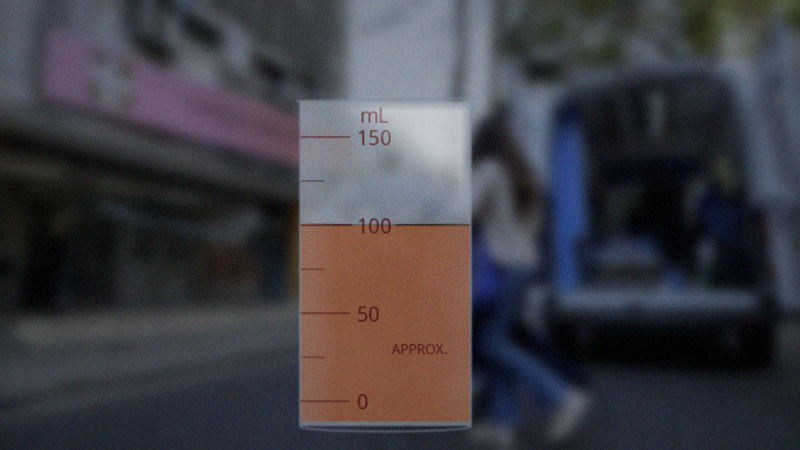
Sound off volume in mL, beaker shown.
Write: 100 mL
